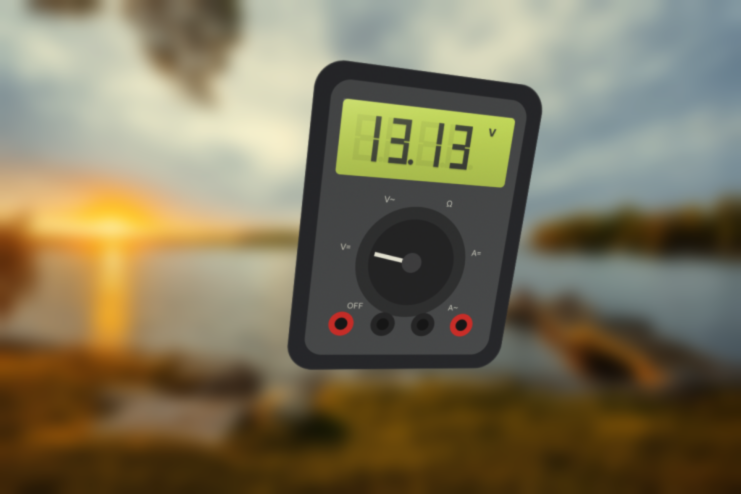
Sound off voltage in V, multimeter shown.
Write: 13.13 V
